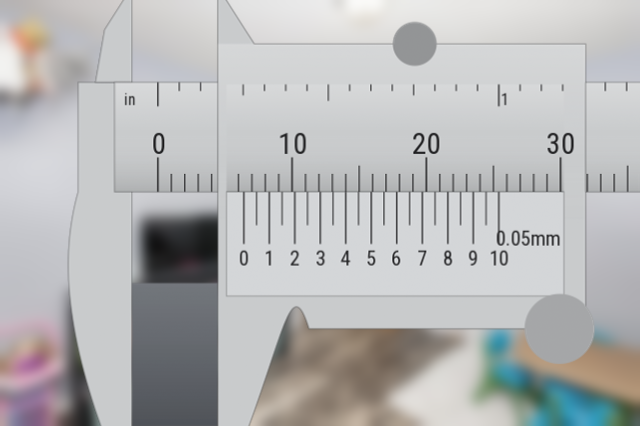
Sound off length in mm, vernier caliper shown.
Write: 6.4 mm
